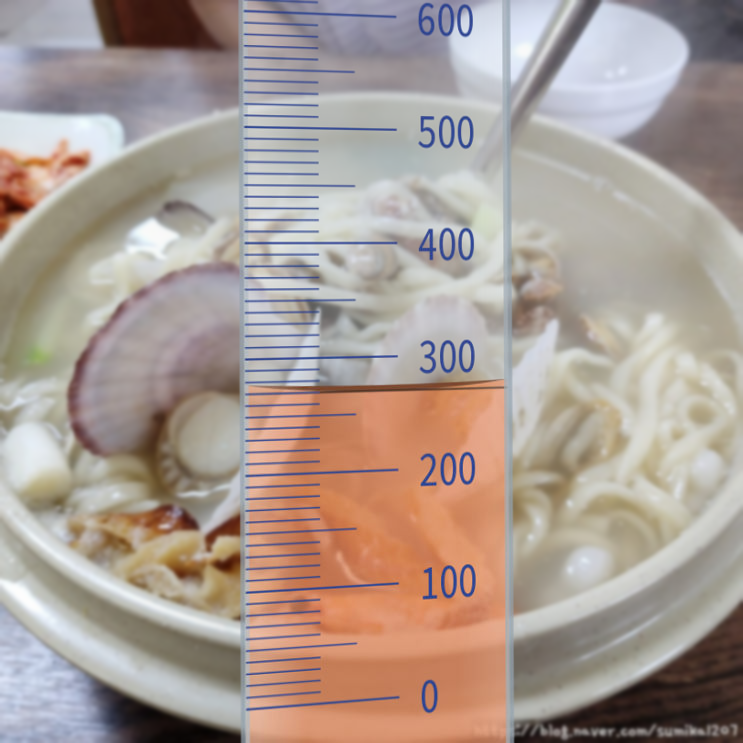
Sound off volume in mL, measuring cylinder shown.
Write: 270 mL
